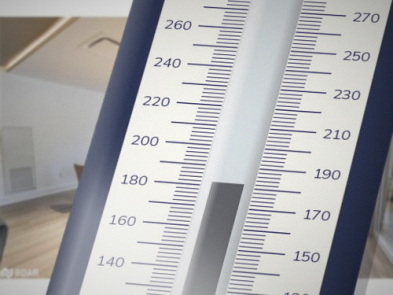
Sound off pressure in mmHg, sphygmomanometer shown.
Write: 182 mmHg
